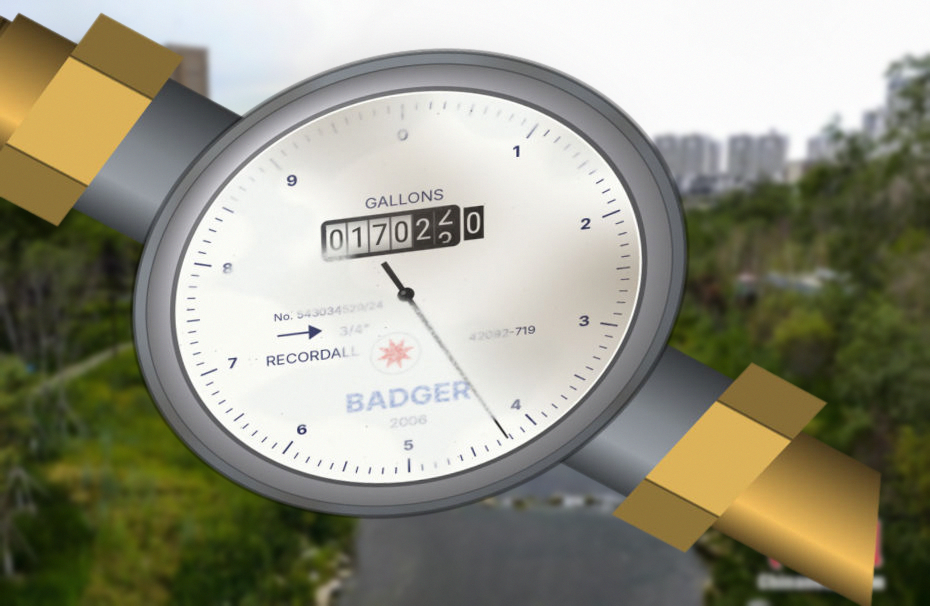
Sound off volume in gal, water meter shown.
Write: 170224.2 gal
